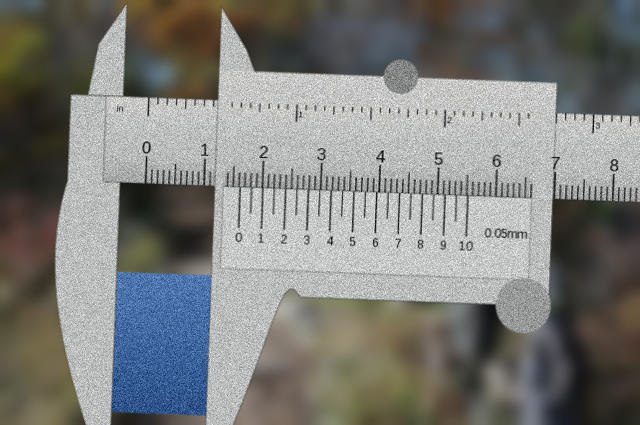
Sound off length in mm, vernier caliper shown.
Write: 16.2 mm
